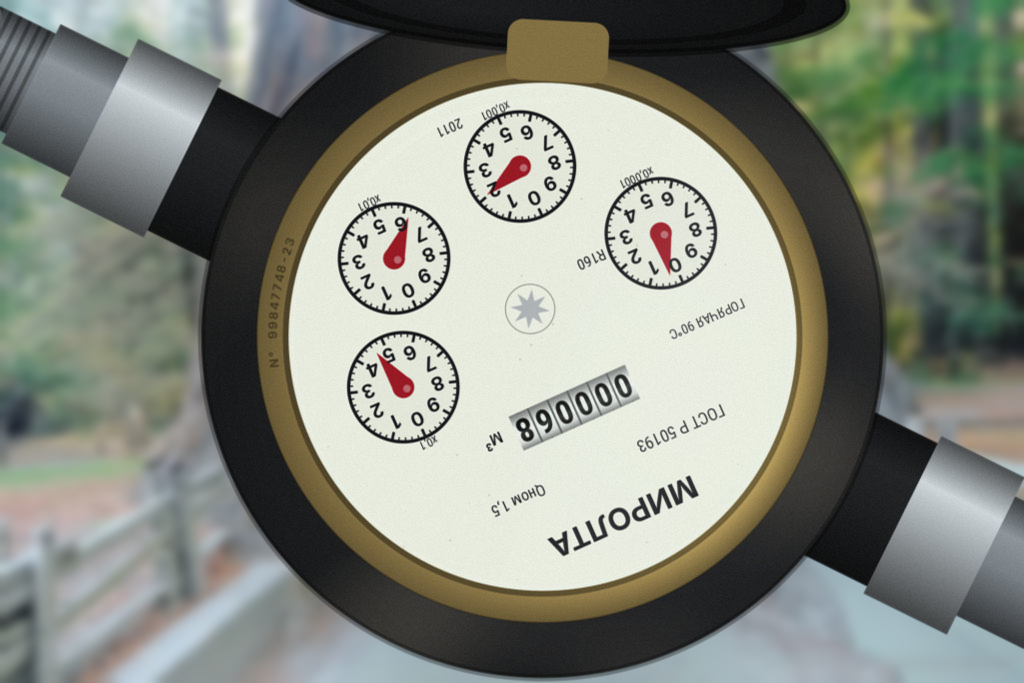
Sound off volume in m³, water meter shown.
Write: 68.4620 m³
